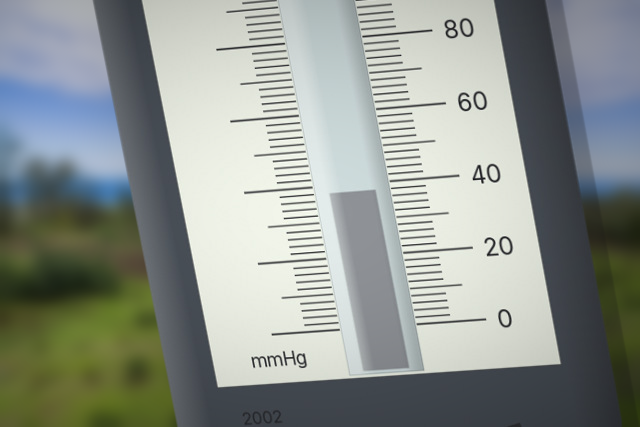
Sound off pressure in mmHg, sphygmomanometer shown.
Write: 38 mmHg
